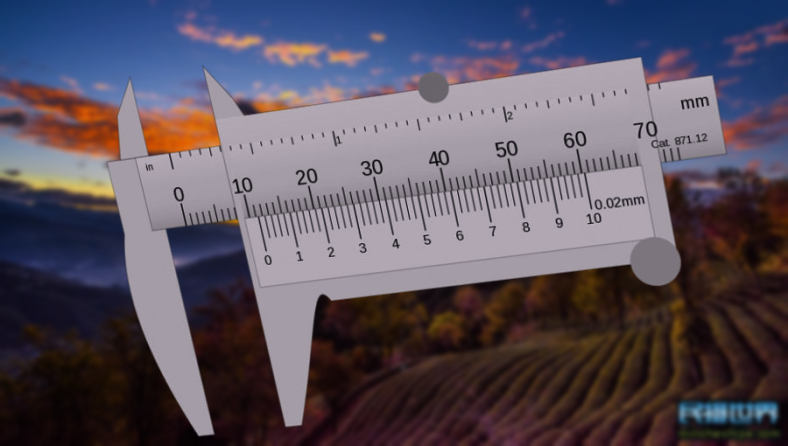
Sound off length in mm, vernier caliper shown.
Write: 11.4 mm
